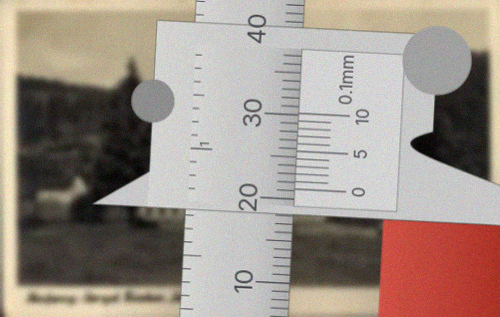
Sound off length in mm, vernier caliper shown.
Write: 21.2 mm
